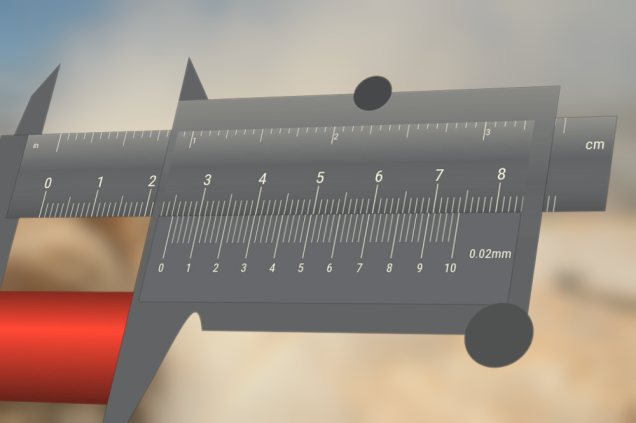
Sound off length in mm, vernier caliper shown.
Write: 25.2 mm
